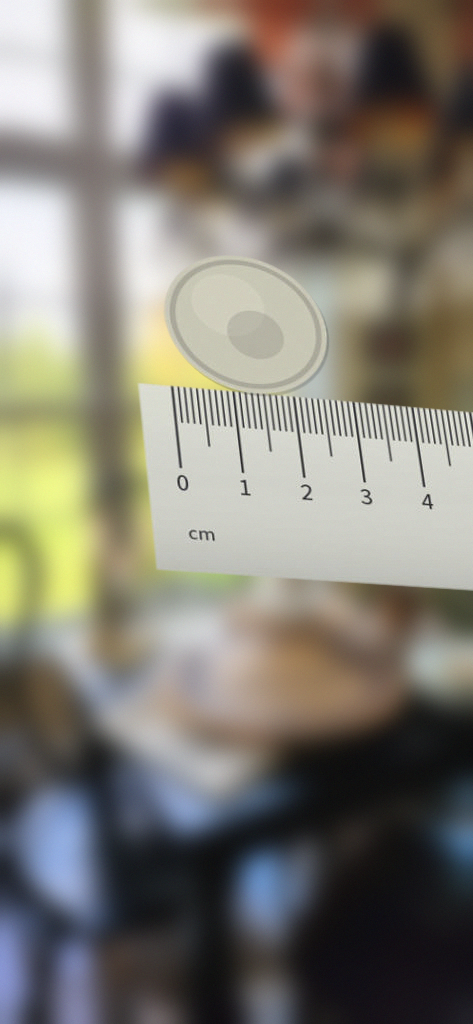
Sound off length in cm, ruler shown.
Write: 2.7 cm
